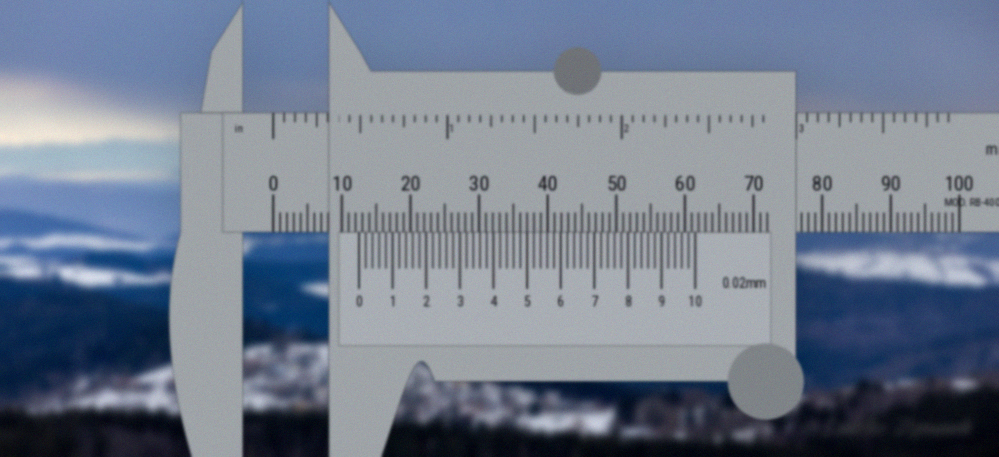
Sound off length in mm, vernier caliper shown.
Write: 12.5 mm
